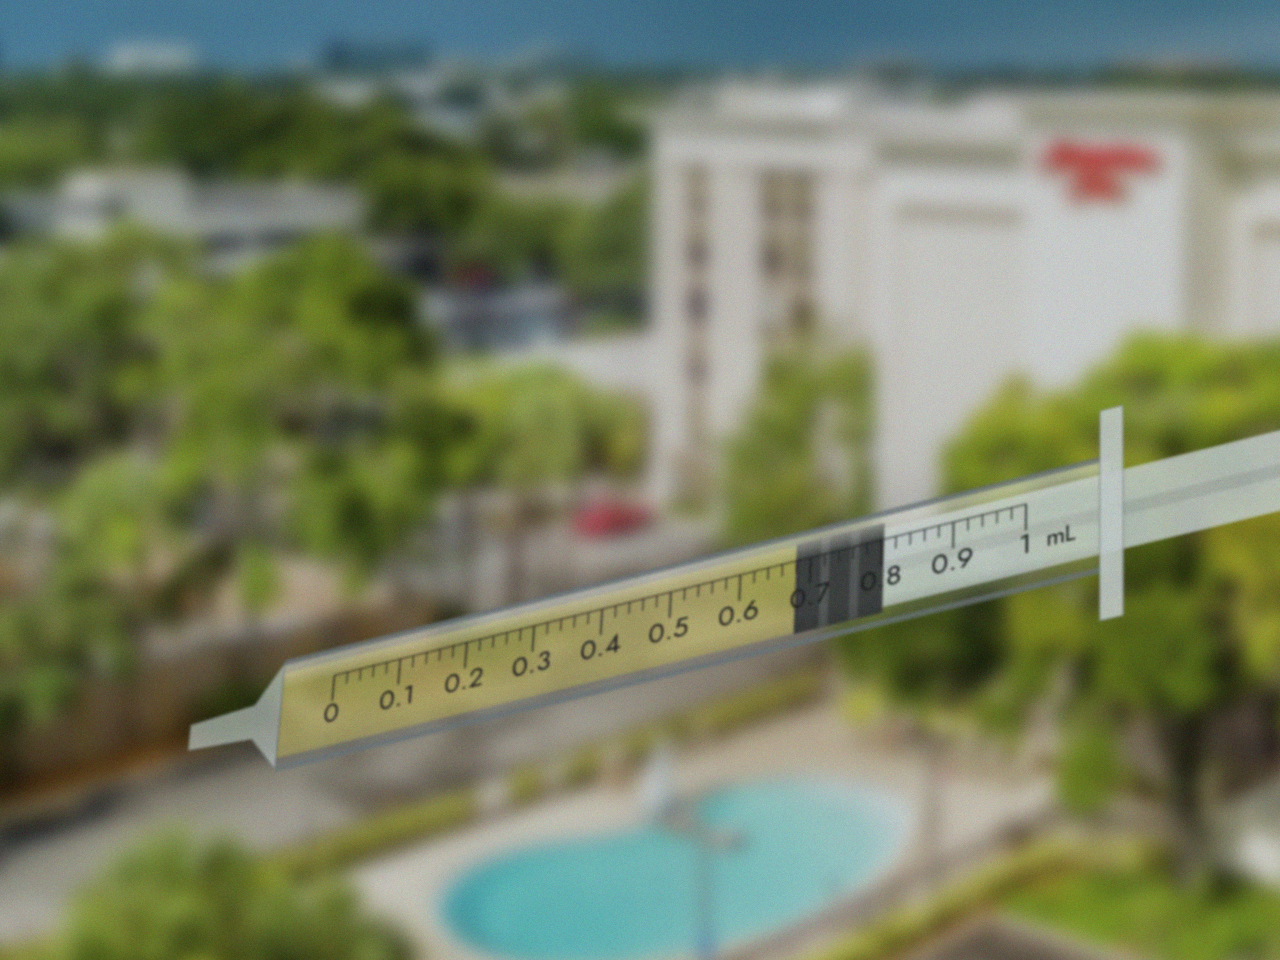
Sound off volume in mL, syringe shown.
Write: 0.68 mL
